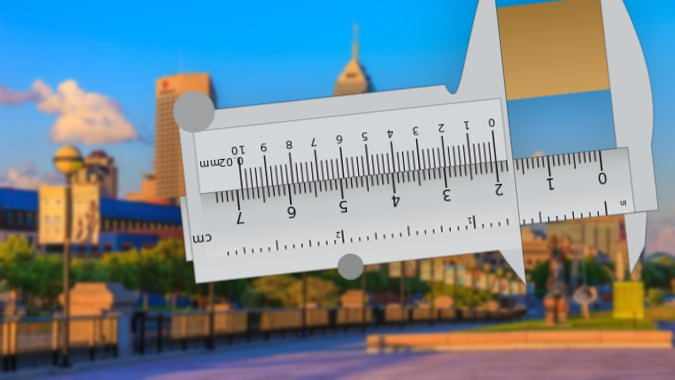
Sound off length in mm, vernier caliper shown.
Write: 20.0 mm
